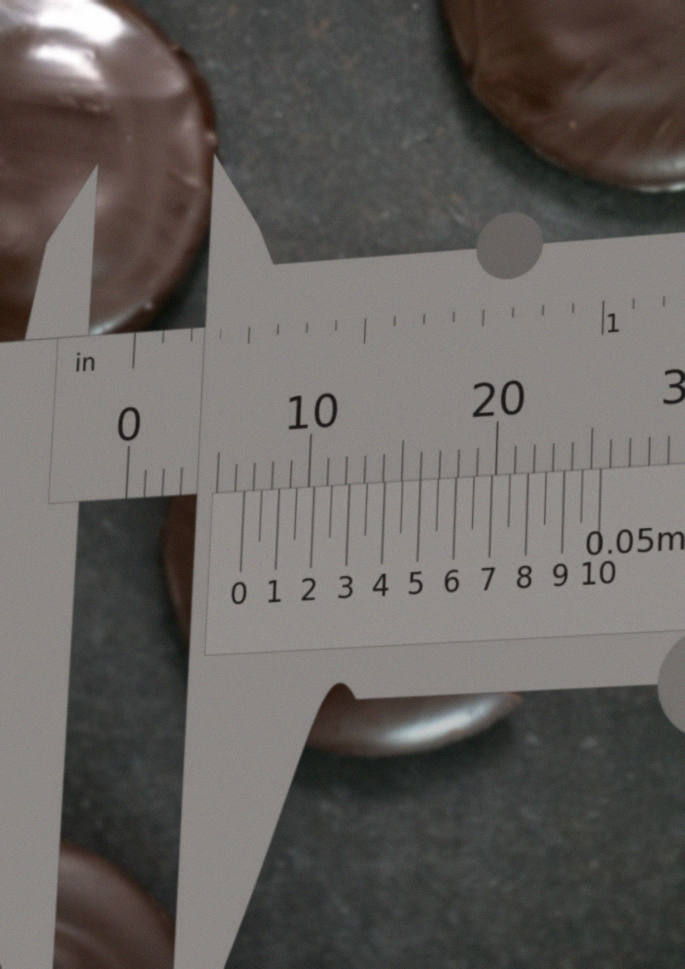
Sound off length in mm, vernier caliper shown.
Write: 6.5 mm
